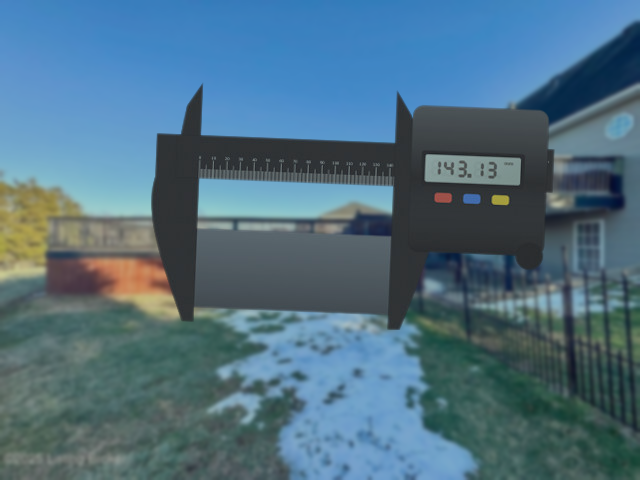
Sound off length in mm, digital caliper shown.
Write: 143.13 mm
